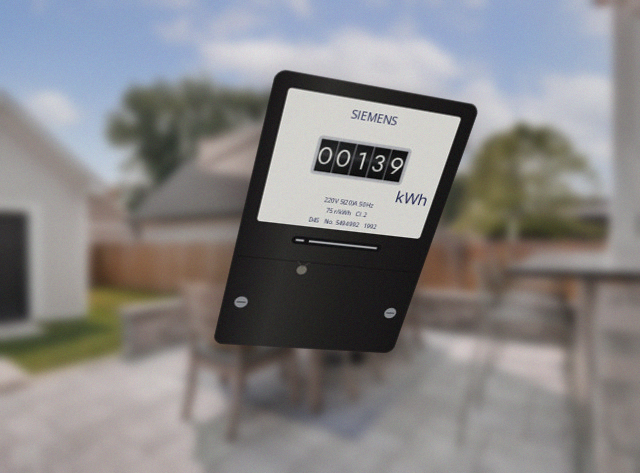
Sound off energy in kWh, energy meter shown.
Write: 139 kWh
